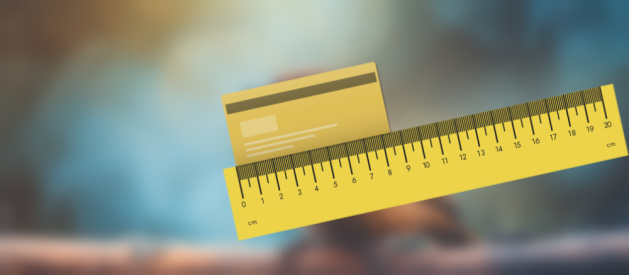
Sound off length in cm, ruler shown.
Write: 8.5 cm
